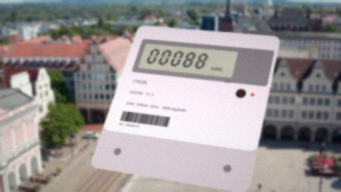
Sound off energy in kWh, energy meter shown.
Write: 88 kWh
